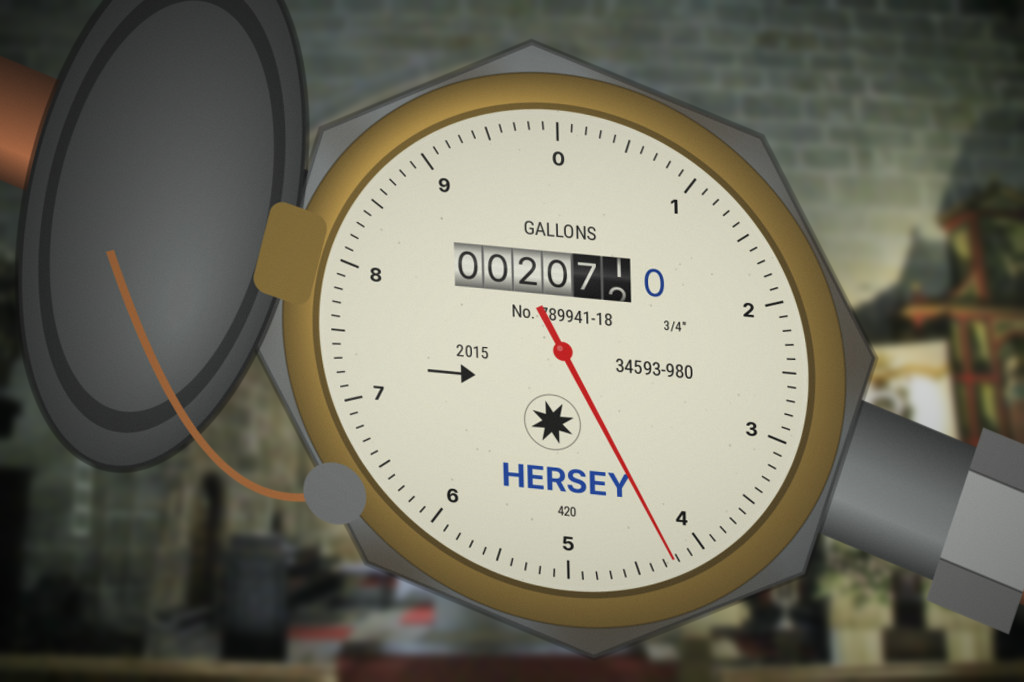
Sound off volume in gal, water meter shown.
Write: 20714.2 gal
